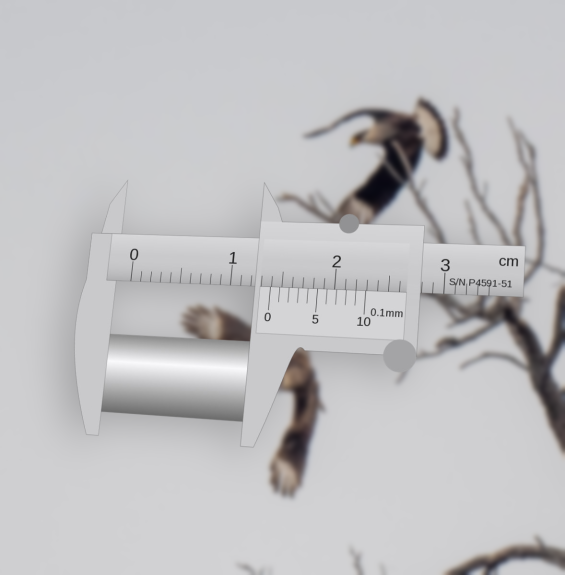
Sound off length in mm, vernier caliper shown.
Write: 13.9 mm
